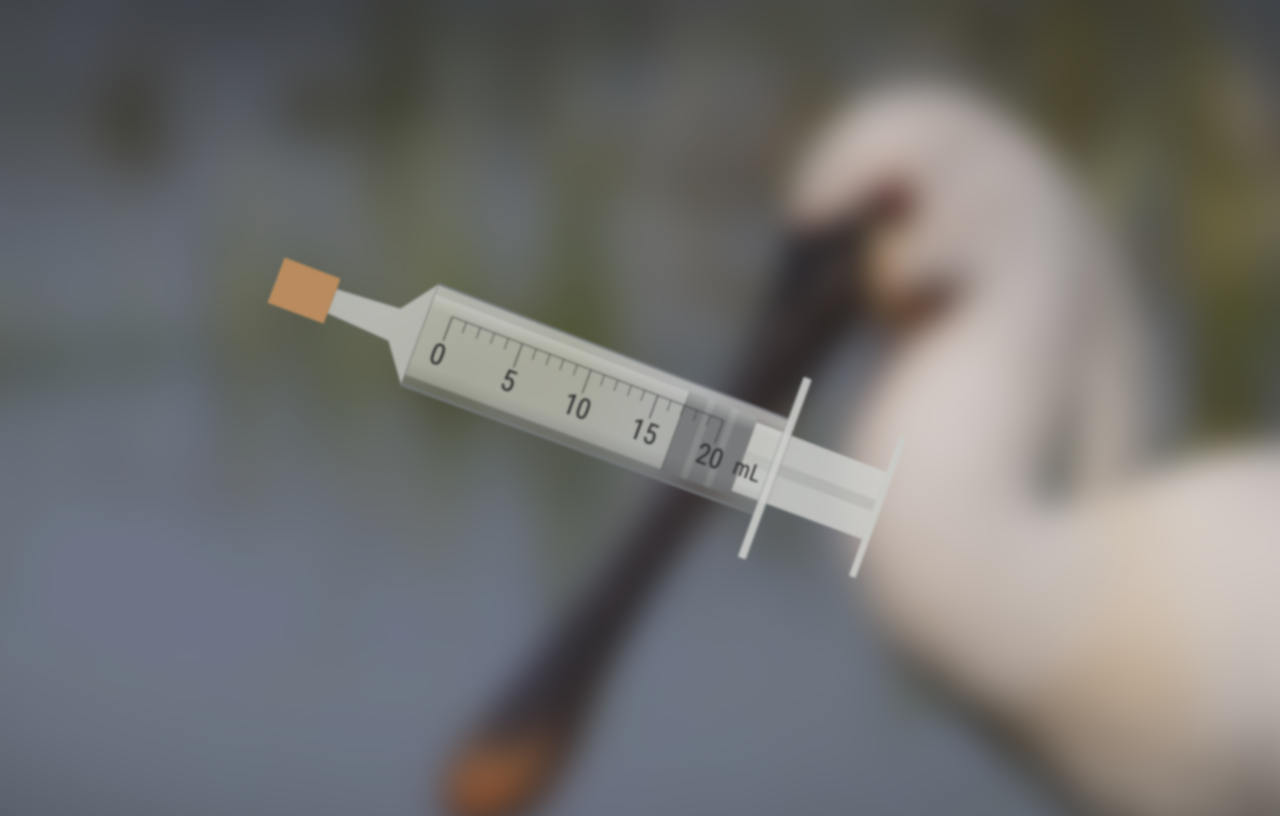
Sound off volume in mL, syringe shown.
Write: 17 mL
